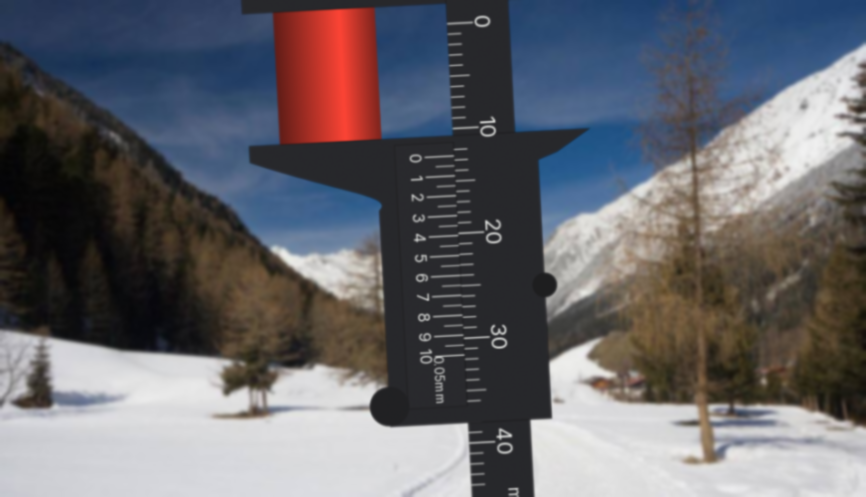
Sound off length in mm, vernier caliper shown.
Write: 12.6 mm
